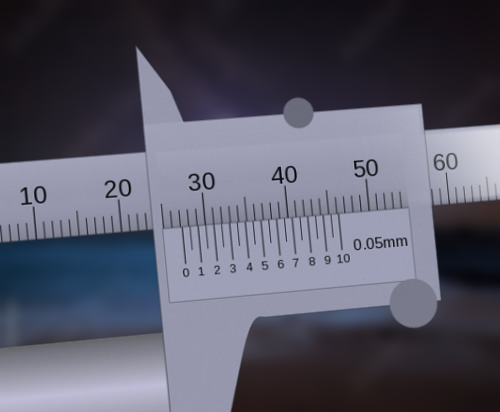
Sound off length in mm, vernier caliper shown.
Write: 27.2 mm
